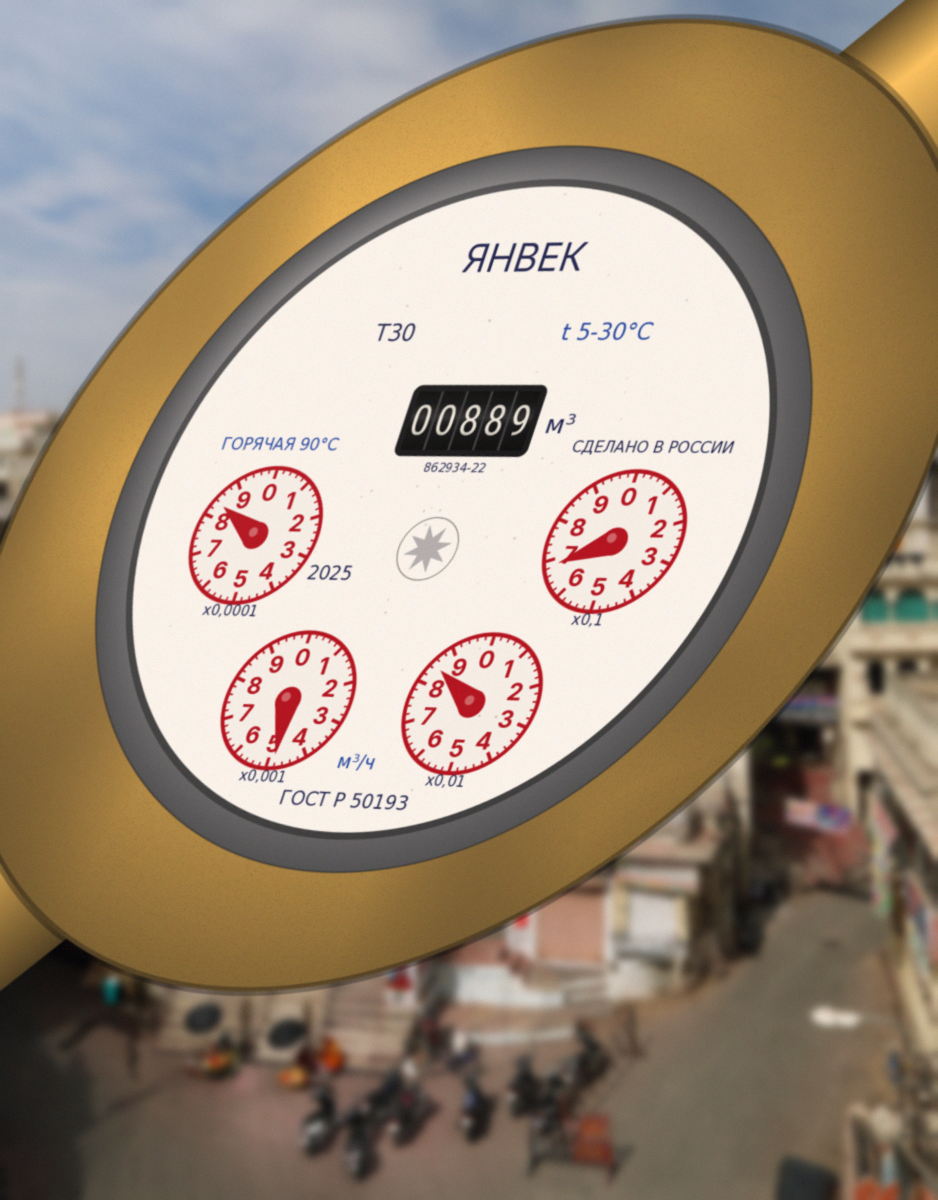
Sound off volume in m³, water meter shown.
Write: 889.6848 m³
